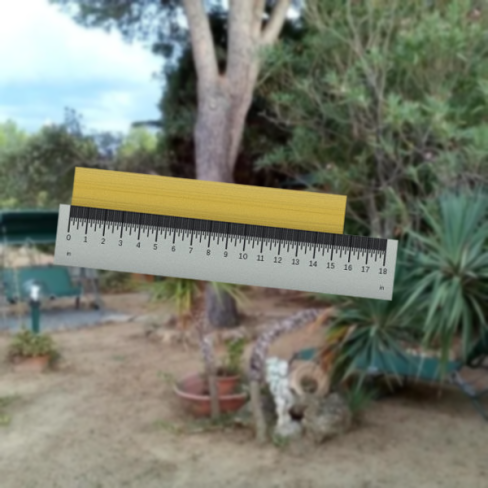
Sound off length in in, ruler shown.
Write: 15.5 in
